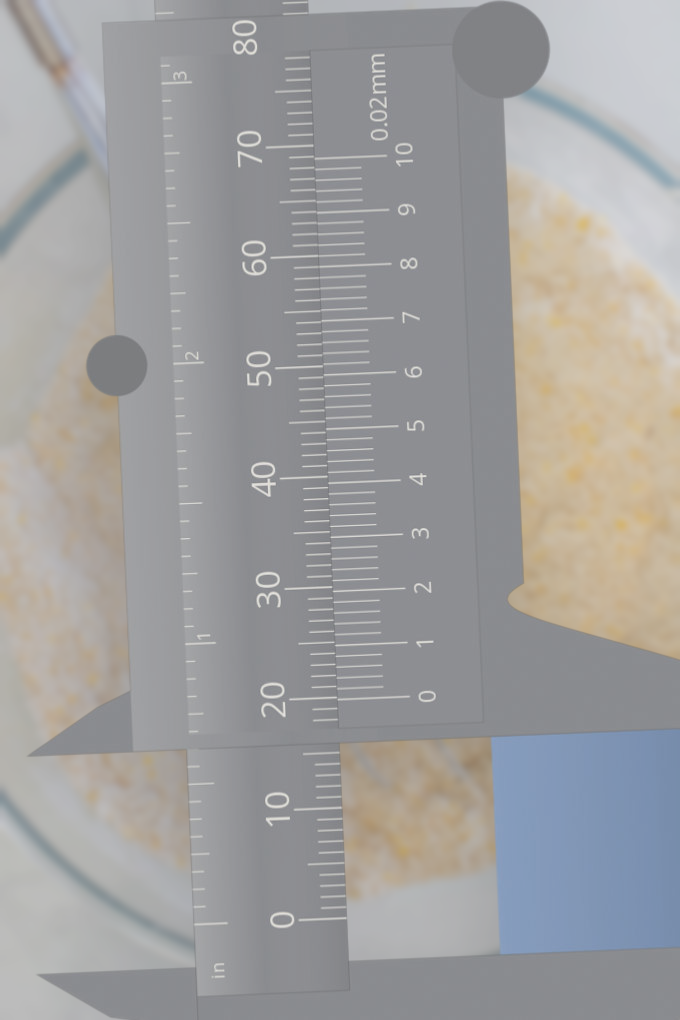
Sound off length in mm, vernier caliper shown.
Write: 19.8 mm
